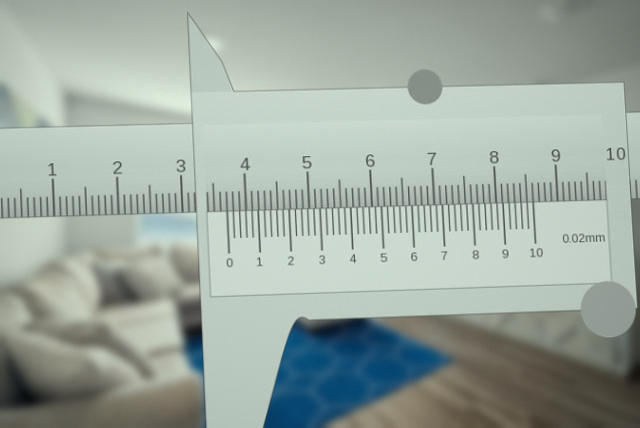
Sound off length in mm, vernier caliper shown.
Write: 37.0 mm
